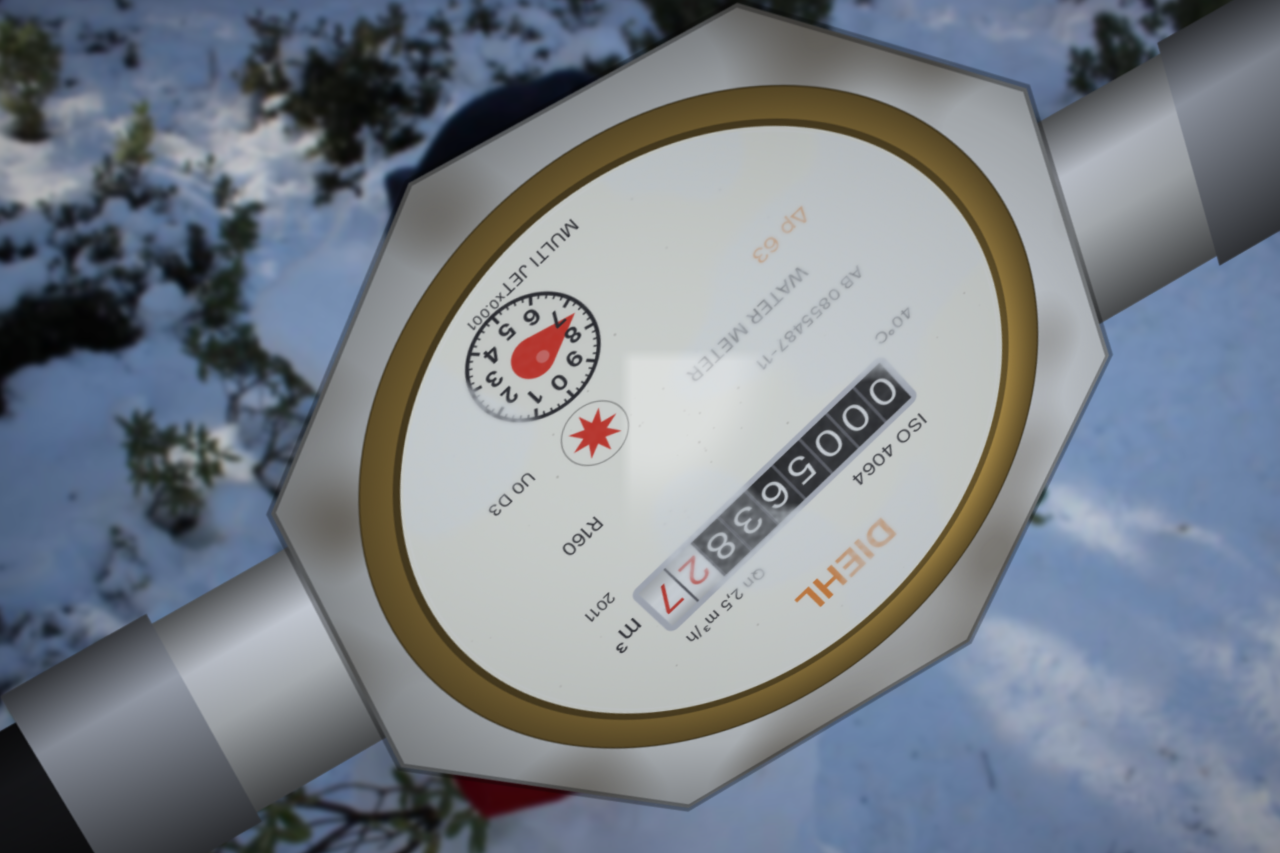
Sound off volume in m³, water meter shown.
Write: 5638.277 m³
